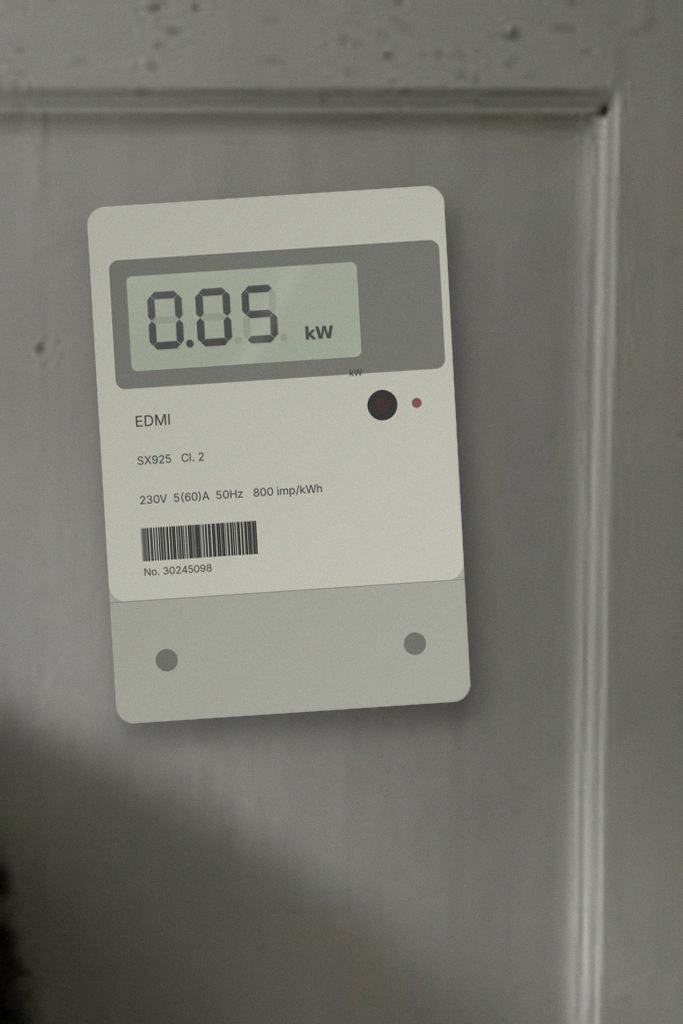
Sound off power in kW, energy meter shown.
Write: 0.05 kW
